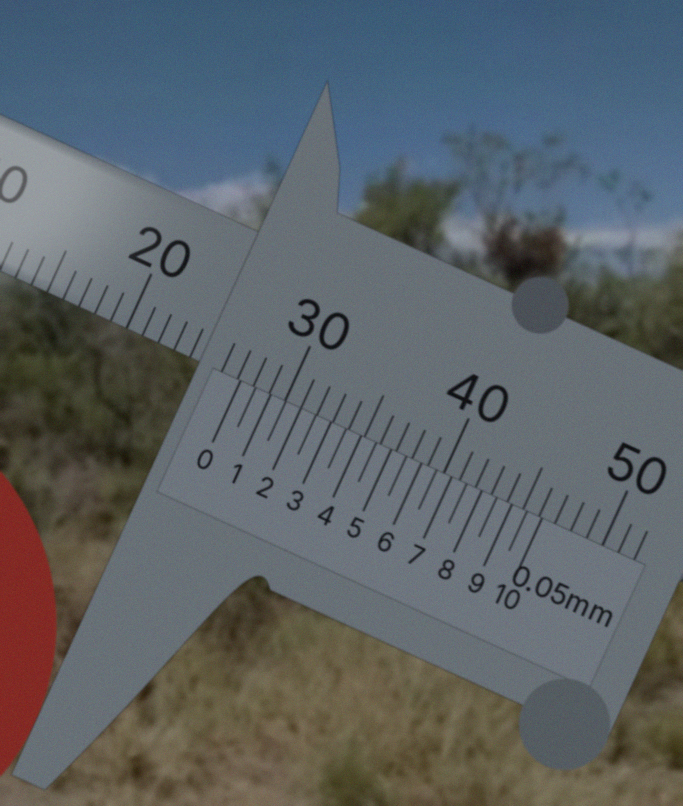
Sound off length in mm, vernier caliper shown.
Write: 27.2 mm
